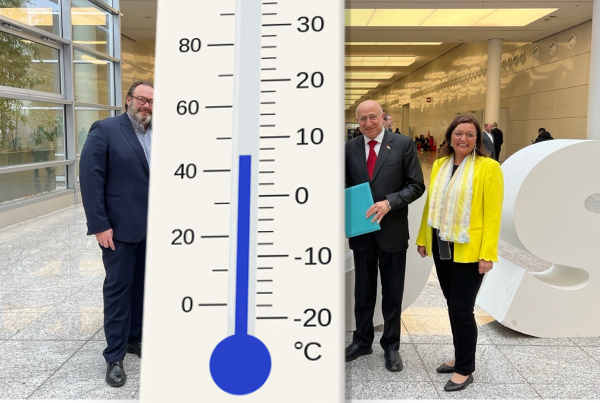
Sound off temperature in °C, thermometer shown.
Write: 7 °C
